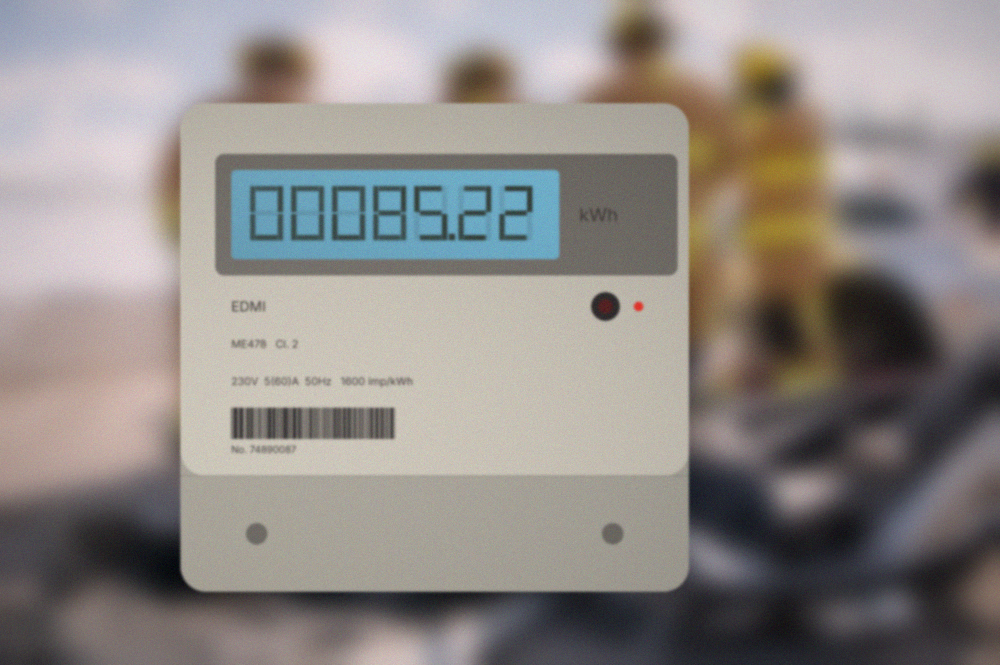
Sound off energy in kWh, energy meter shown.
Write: 85.22 kWh
